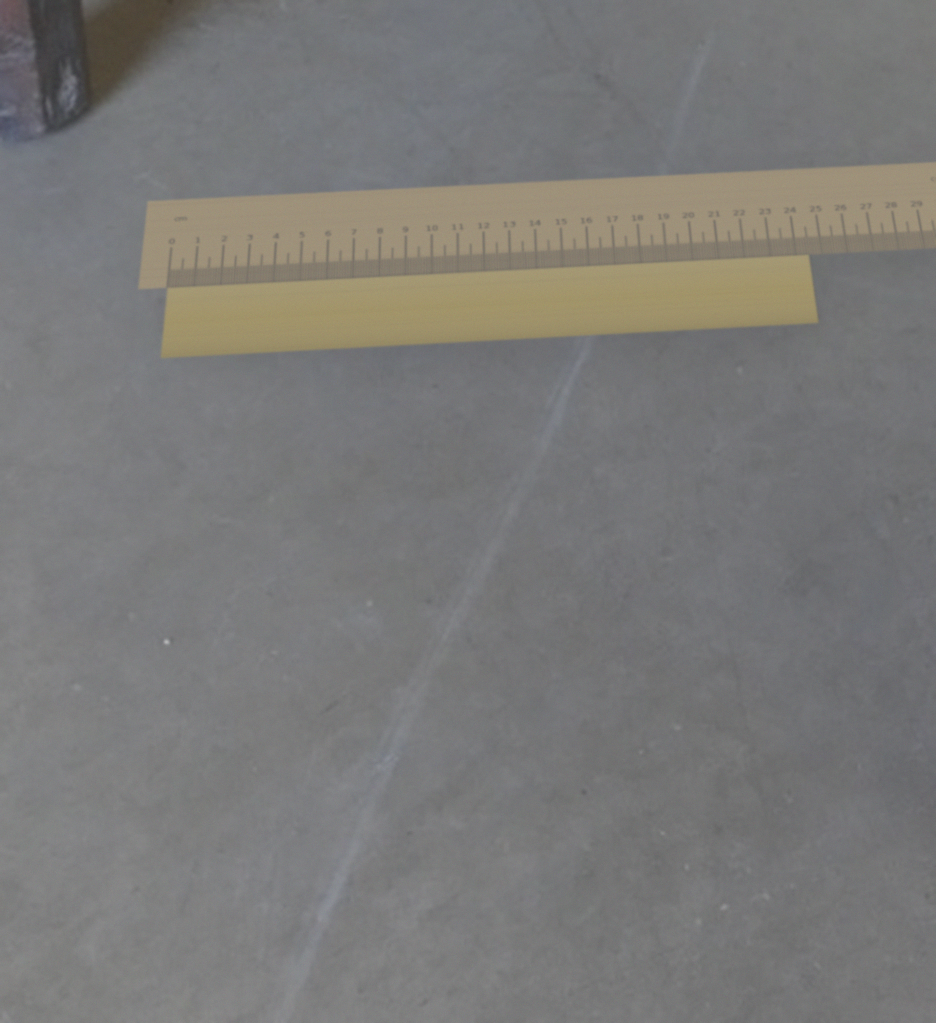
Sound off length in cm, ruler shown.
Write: 24.5 cm
